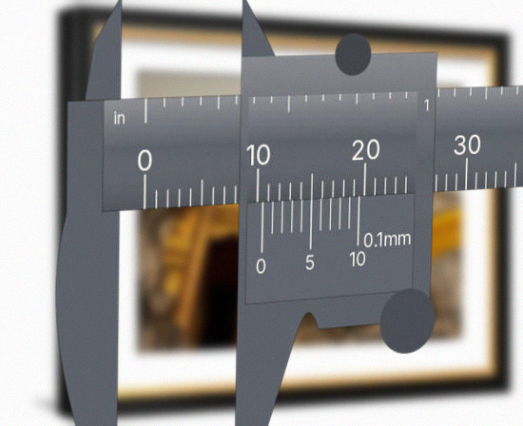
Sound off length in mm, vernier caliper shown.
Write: 10.5 mm
